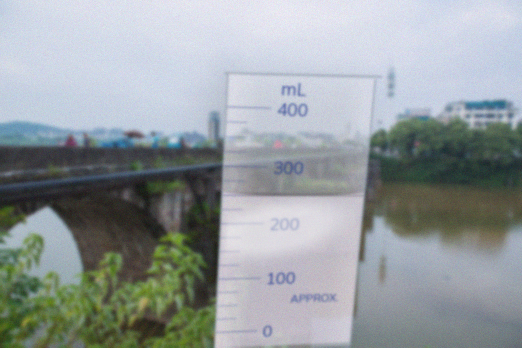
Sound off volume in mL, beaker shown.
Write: 250 mL
